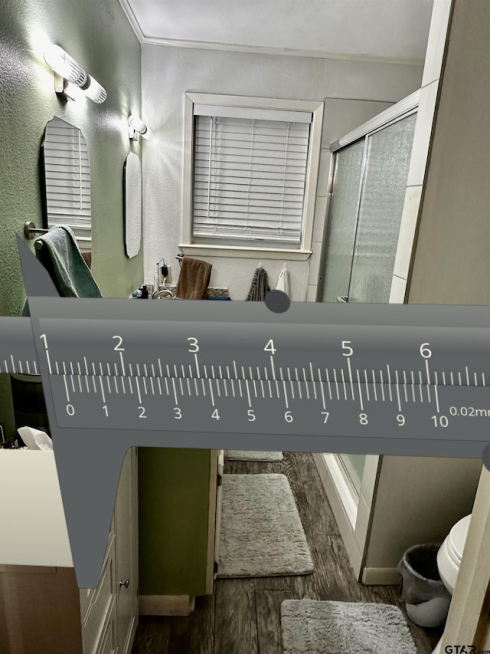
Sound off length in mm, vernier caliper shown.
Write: 11.8 mm
